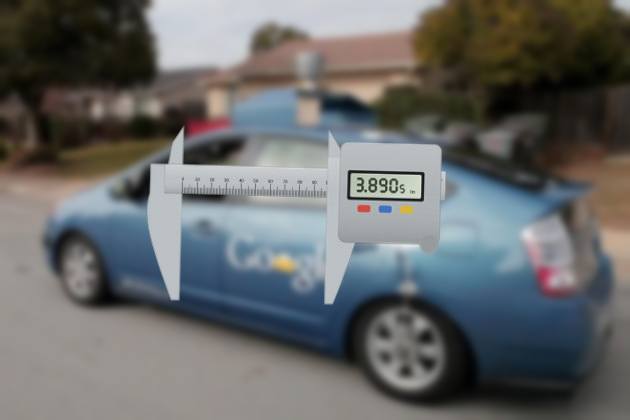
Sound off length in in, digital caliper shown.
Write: 3.8905 in
